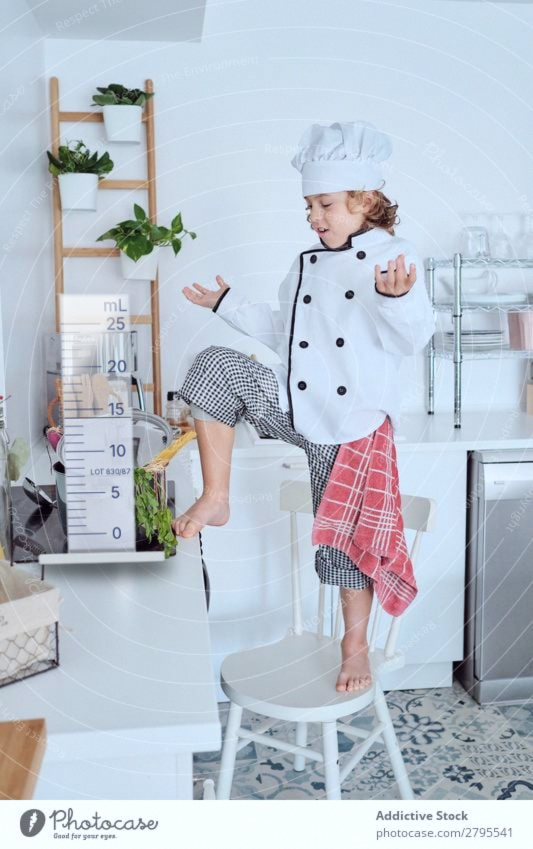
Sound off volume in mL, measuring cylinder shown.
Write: 14 mL
